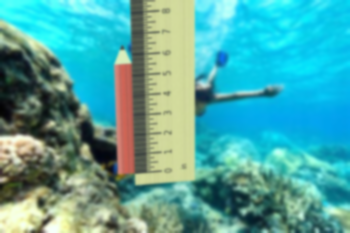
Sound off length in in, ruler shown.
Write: 6.5 in
